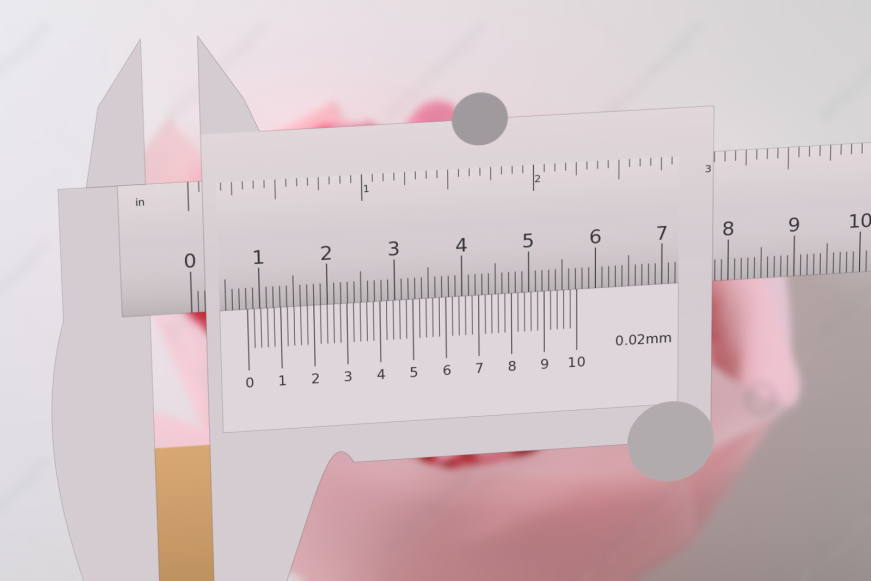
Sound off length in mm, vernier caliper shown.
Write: 8.2 mm
